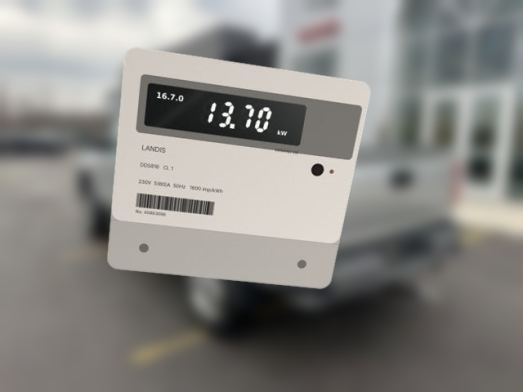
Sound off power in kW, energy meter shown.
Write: 13.70 kW
